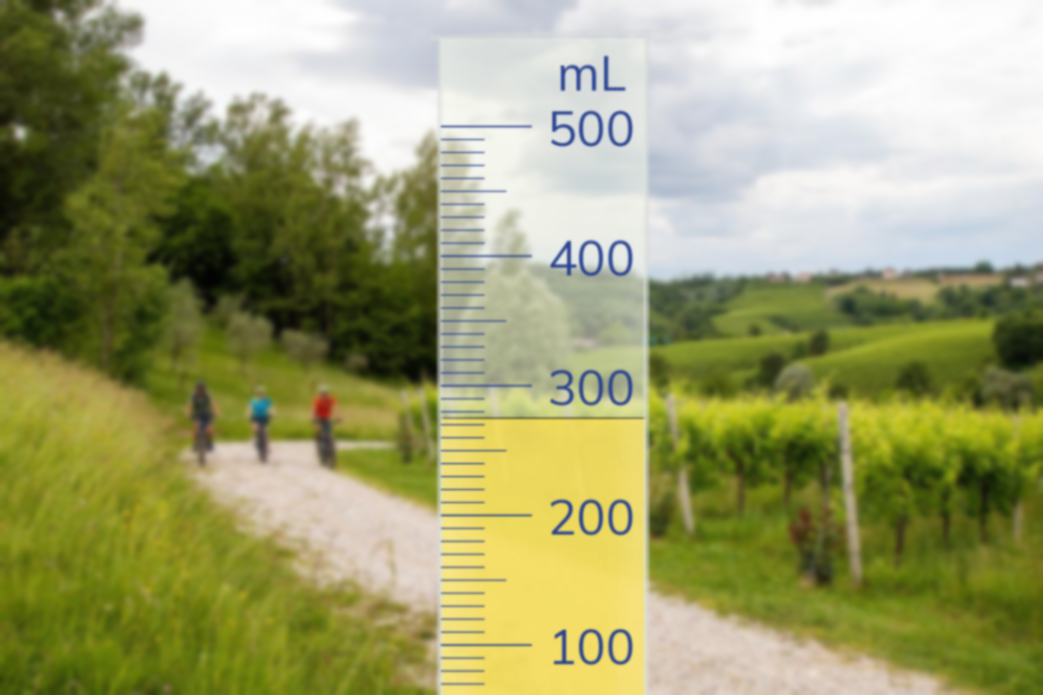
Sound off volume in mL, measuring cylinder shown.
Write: 275 mL
